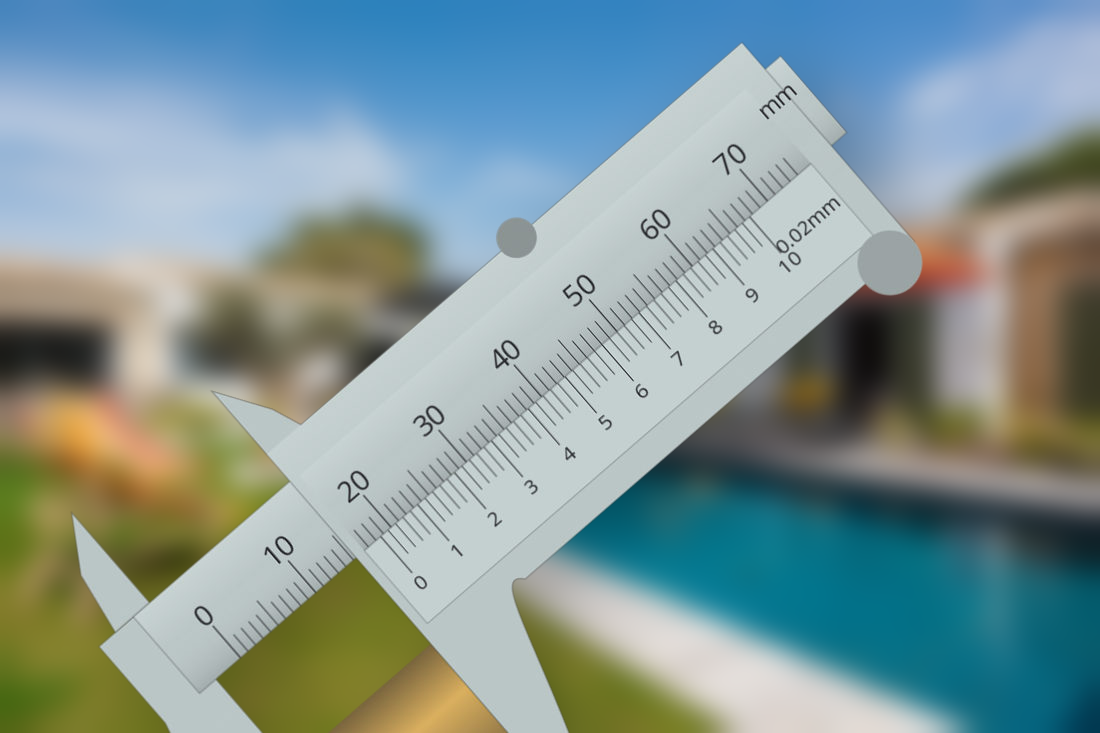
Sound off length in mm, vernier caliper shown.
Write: 18.6 mm
